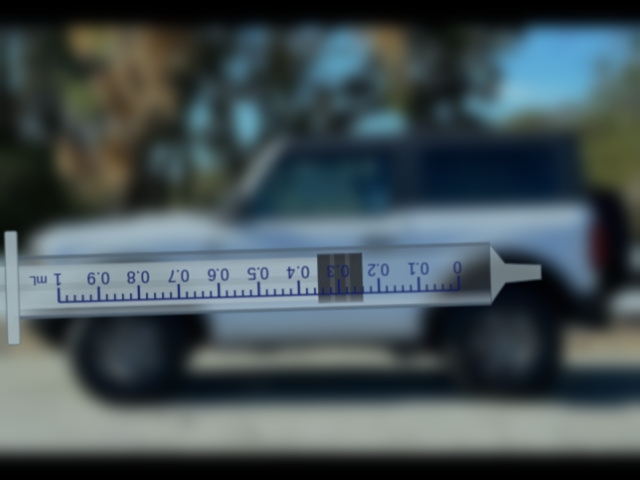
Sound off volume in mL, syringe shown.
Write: 0.24 mL
